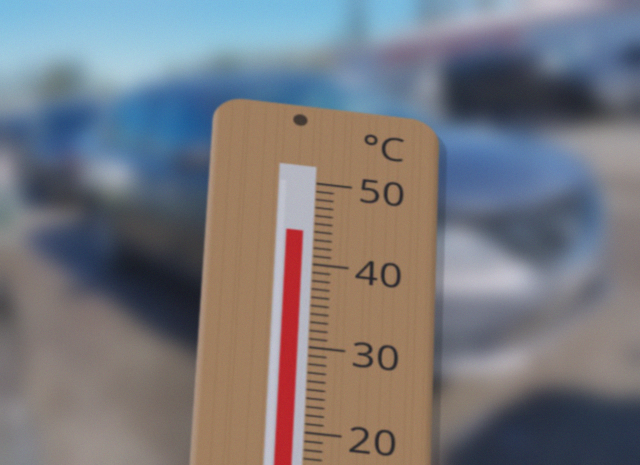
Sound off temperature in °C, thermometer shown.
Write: 44 °C
